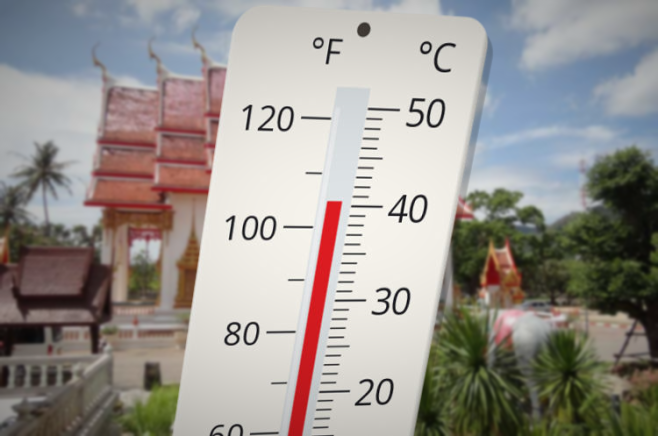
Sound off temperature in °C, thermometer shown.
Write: 40.5 °C
